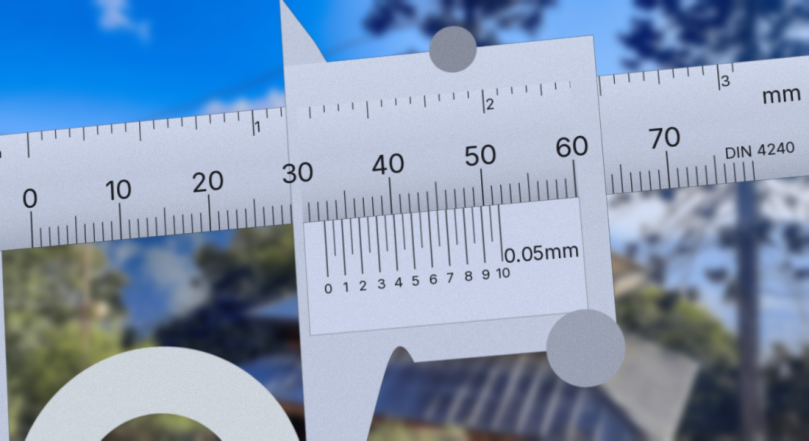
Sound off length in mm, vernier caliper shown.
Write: 32.6 mm
